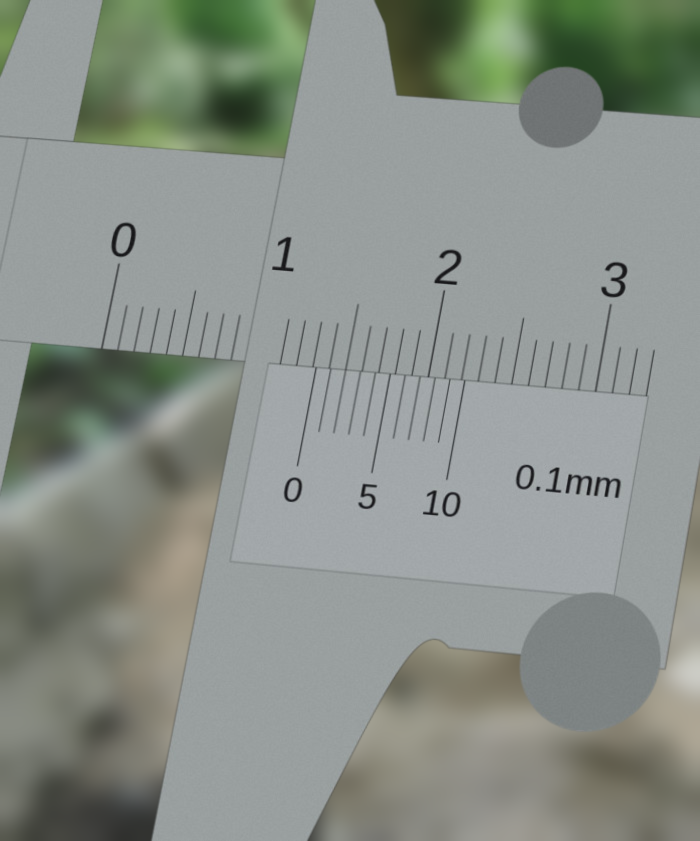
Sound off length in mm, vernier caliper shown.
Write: 13.2 mm
